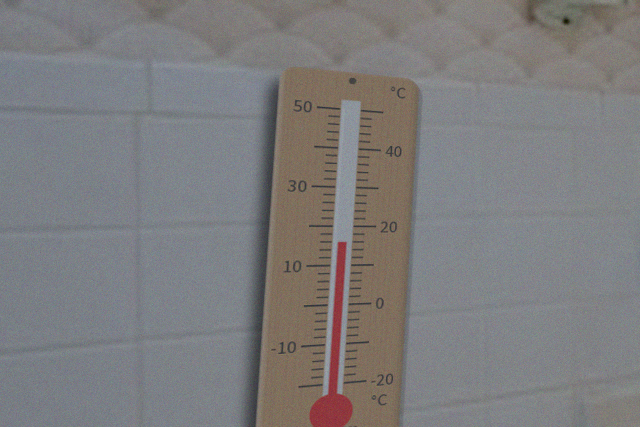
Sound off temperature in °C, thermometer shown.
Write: 16 °C
